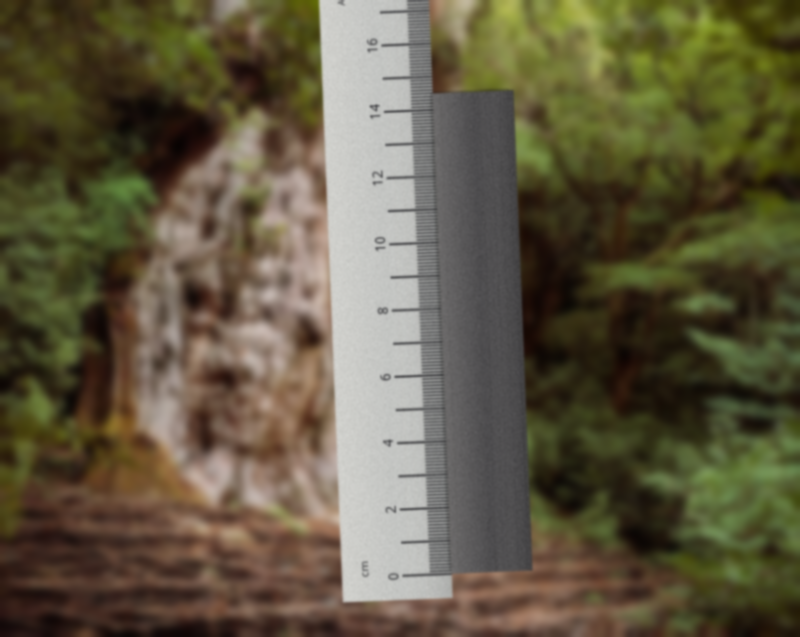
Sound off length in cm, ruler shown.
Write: 14.5 cm
